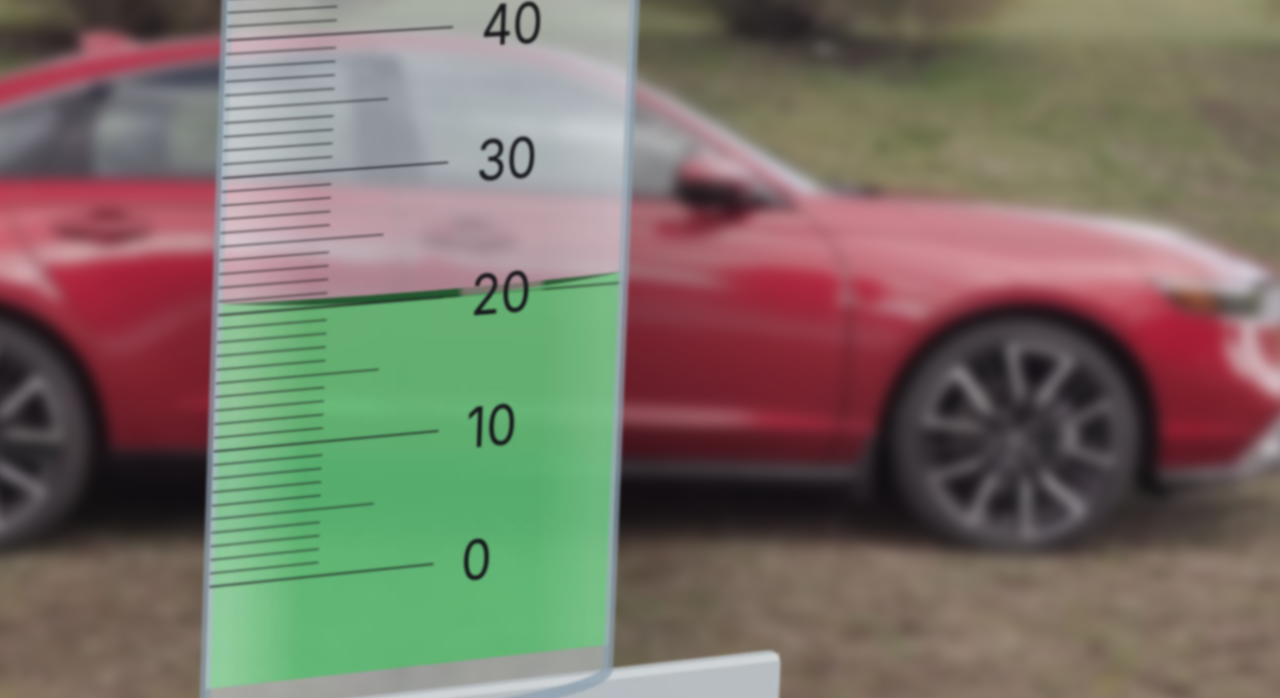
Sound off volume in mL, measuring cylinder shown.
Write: 20 mL
